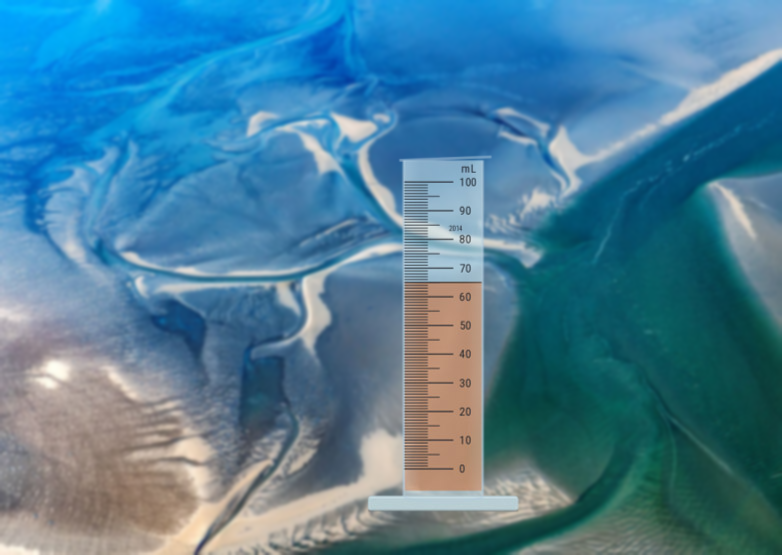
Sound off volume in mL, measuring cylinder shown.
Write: 65 mL
